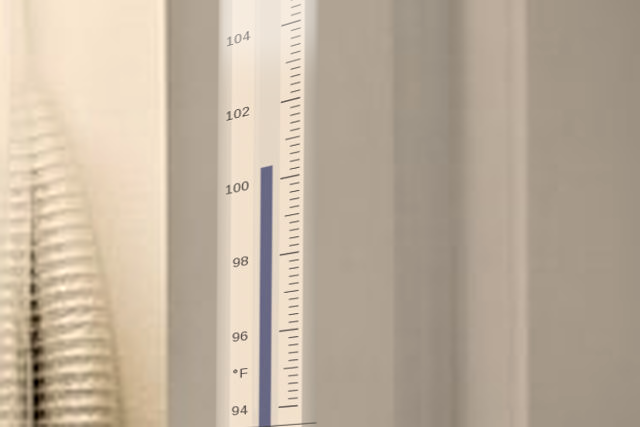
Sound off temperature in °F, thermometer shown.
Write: 100.4 °F
